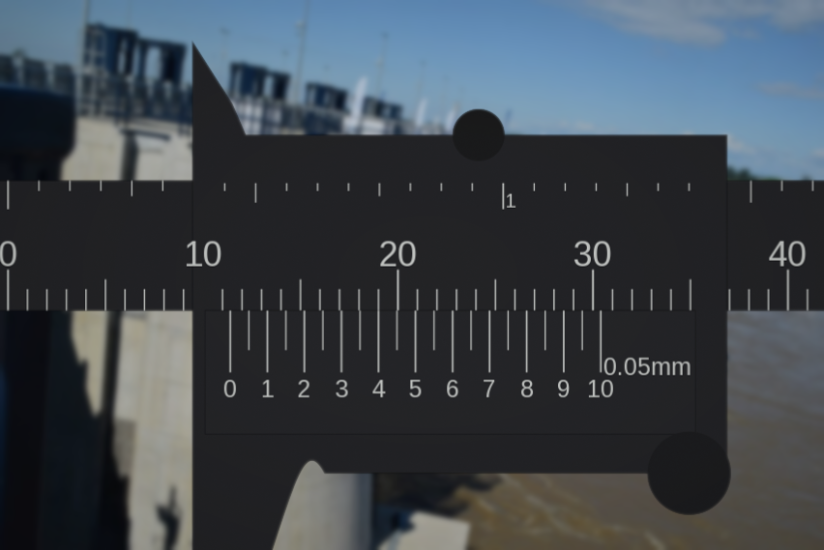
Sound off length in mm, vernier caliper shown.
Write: 11.4 mm
